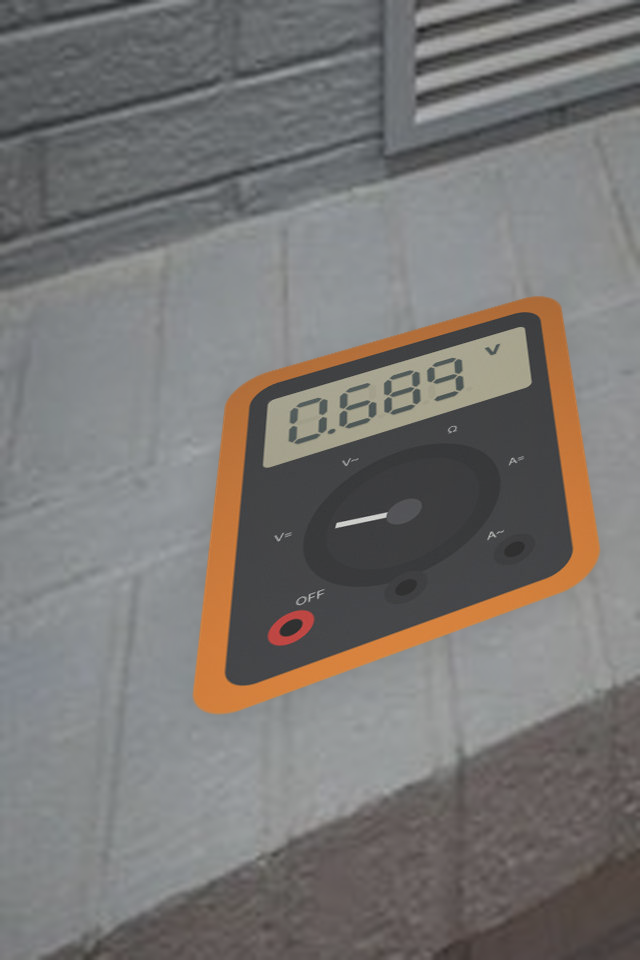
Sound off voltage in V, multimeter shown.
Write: 0.689 V
